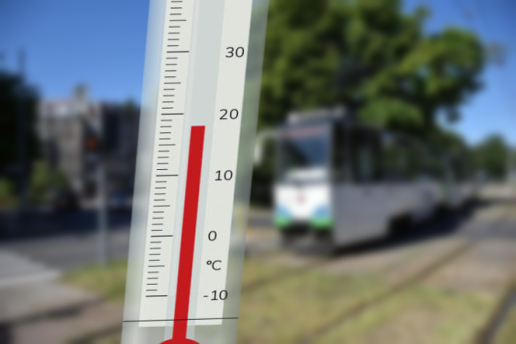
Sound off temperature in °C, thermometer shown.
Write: 18 °C
